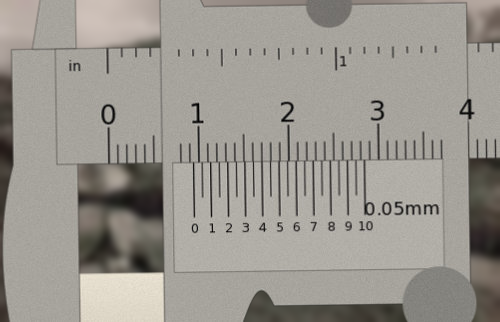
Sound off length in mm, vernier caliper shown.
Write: 9.4 mm
